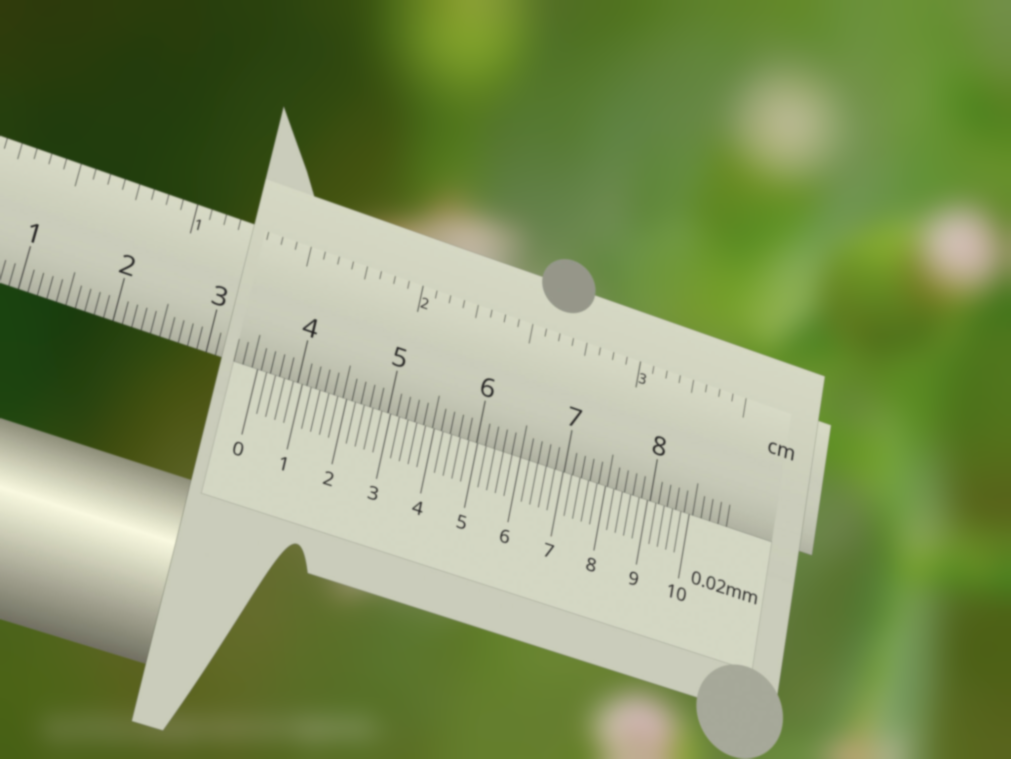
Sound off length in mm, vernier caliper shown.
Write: 35.6 mm
